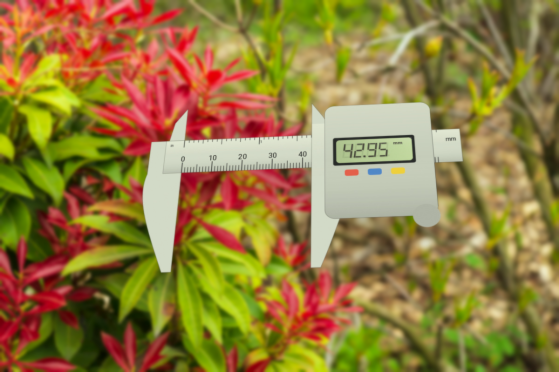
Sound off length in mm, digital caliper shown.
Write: 42.95 mm
